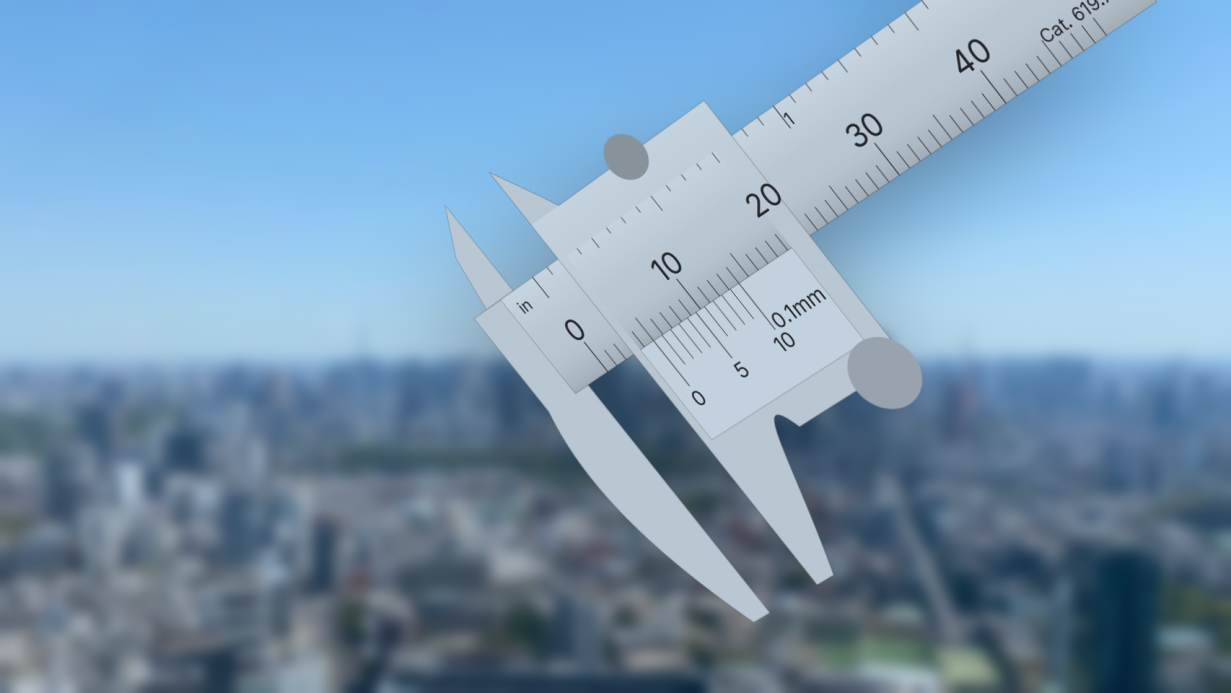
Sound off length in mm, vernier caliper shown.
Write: 5.0 mm
